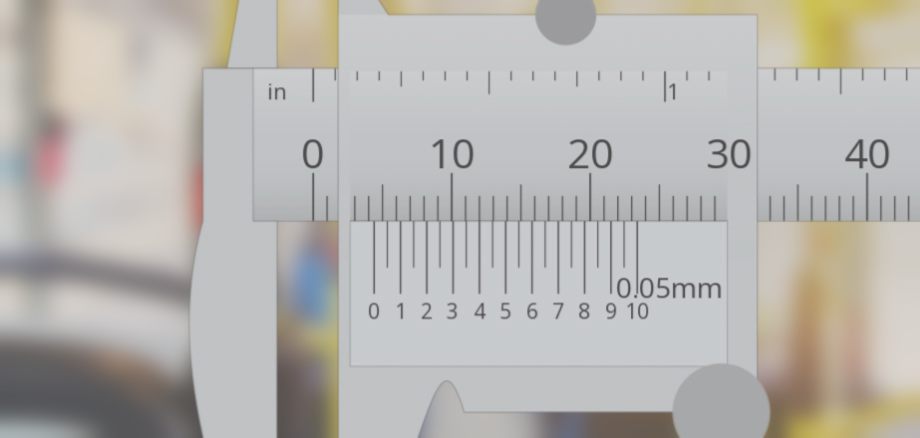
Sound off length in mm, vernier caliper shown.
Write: 4.4 mm
